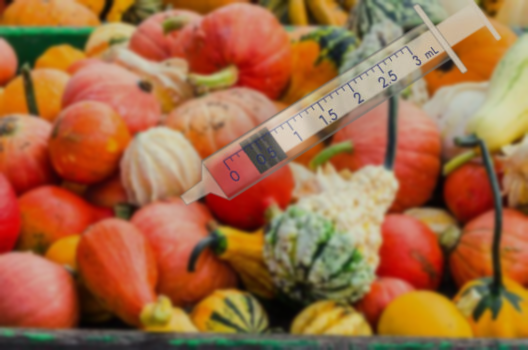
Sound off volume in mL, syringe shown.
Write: 0.3 mL
